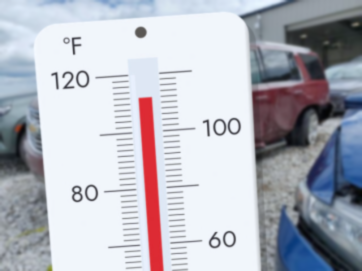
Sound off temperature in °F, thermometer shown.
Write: 112 °F
